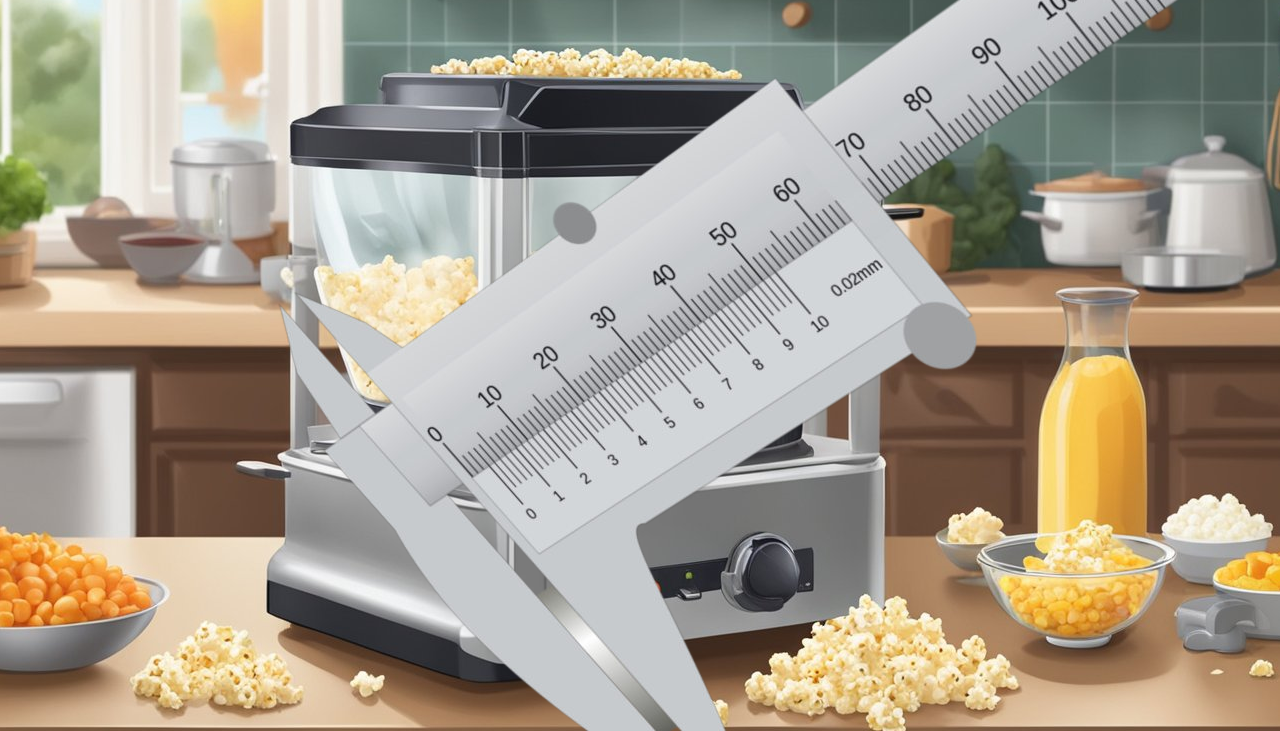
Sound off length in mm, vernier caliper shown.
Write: 3.0 mm
